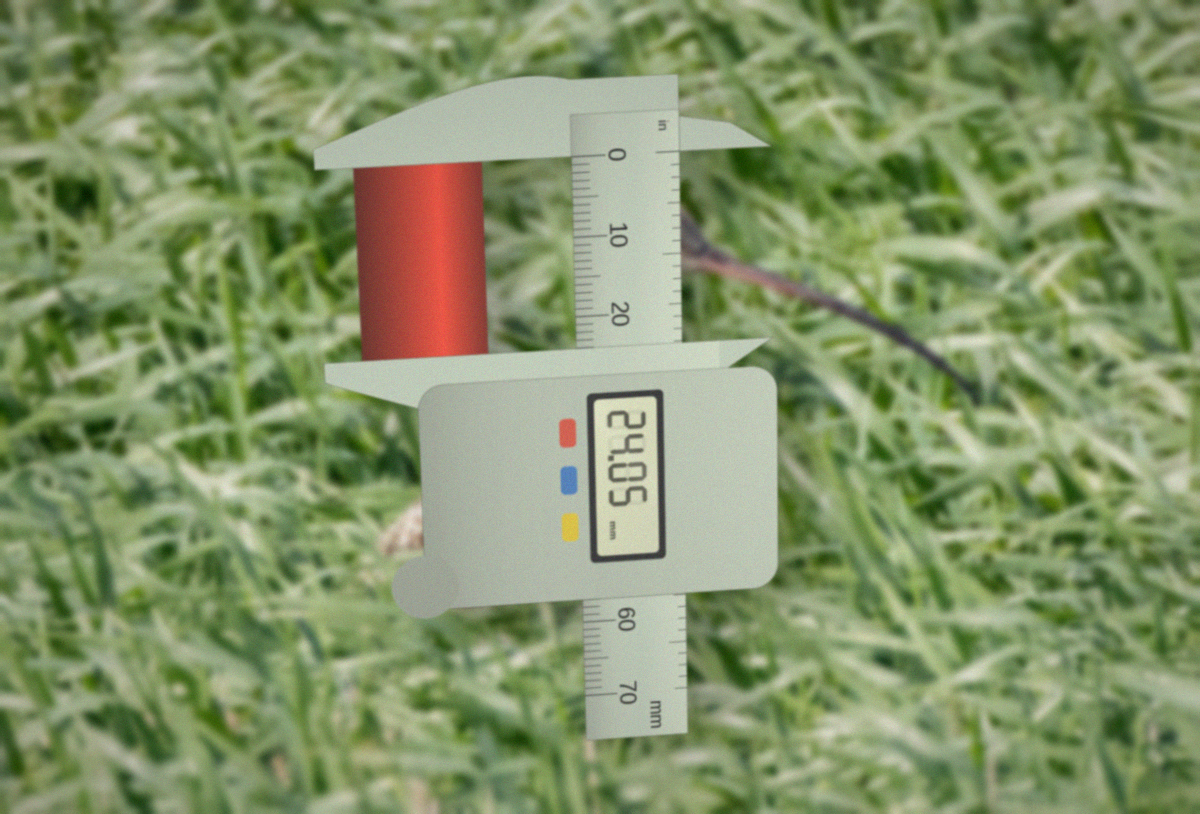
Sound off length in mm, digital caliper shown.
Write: 24.05 mm
